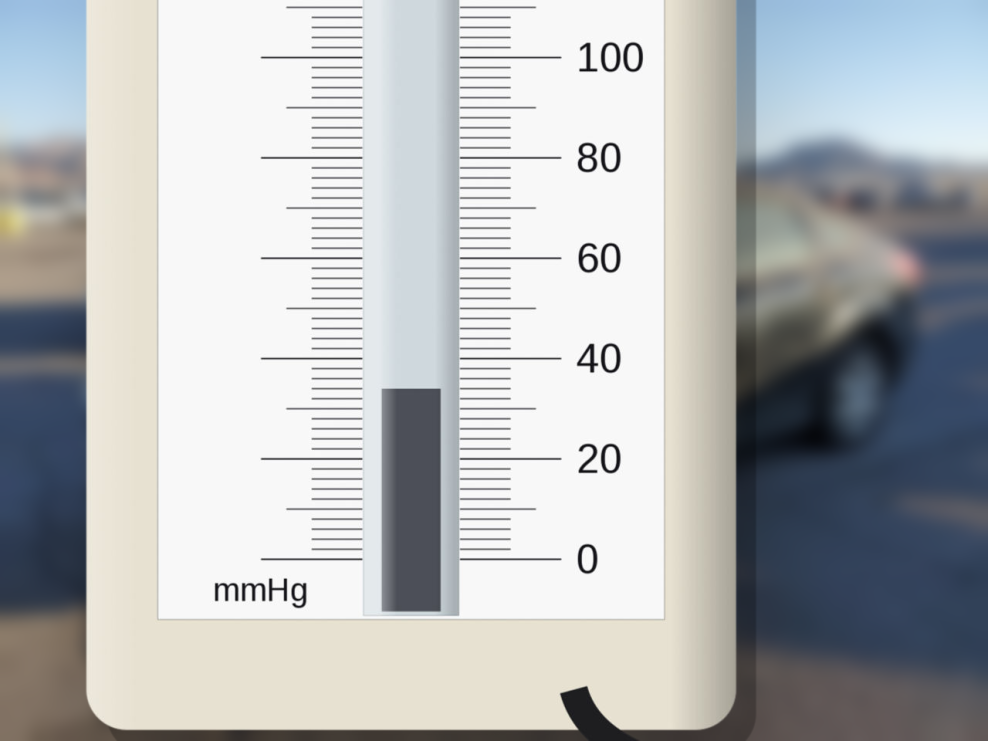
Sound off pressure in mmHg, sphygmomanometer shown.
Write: 34 mmHg
